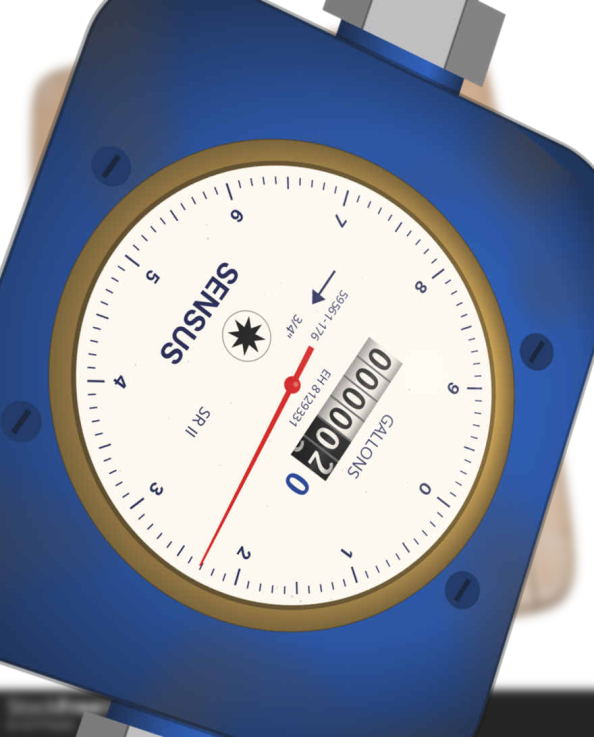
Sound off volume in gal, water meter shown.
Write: 22.3 gal
